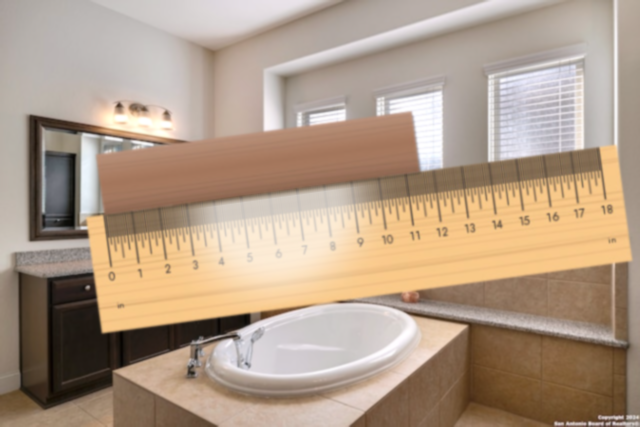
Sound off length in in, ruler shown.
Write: 11.5 in
